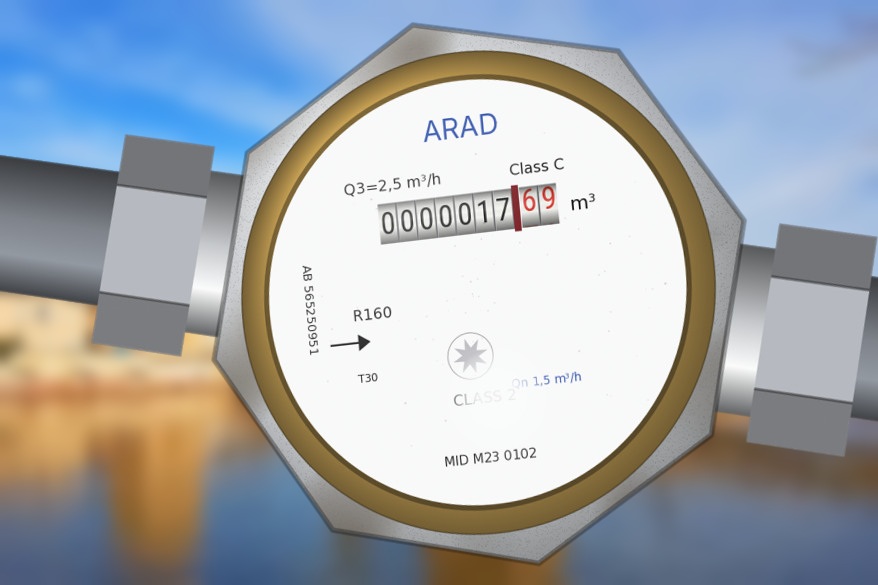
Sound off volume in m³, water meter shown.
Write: 17.69 m³
